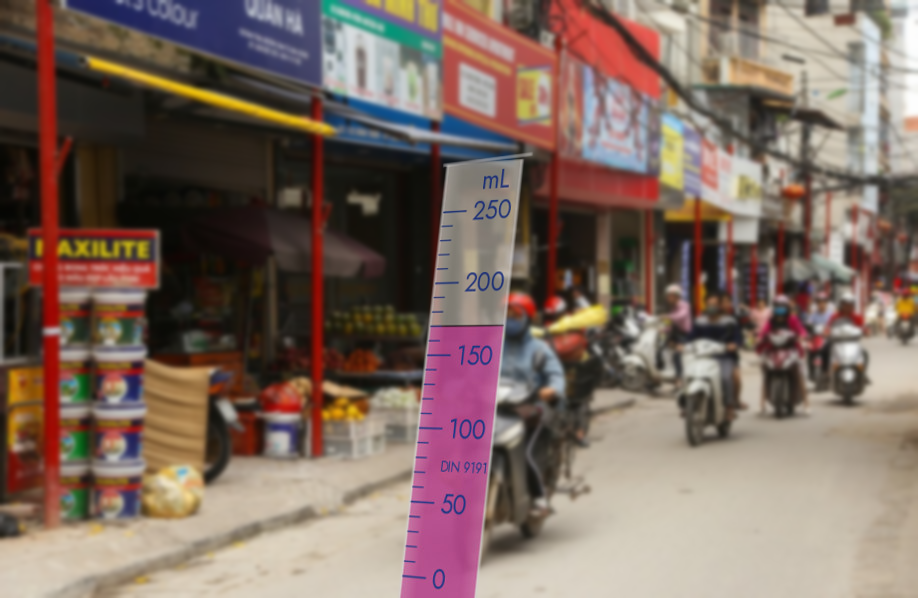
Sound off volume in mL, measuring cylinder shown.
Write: 170 mL
